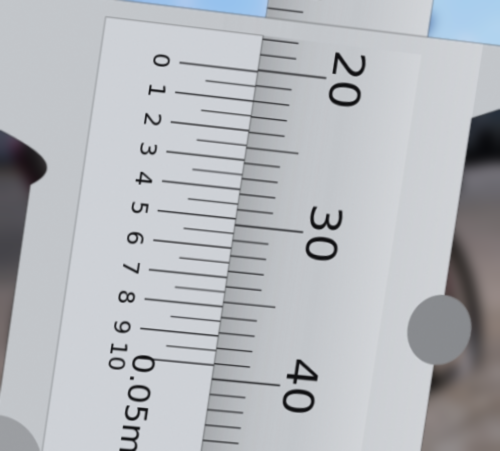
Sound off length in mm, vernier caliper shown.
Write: 20.1 mm
